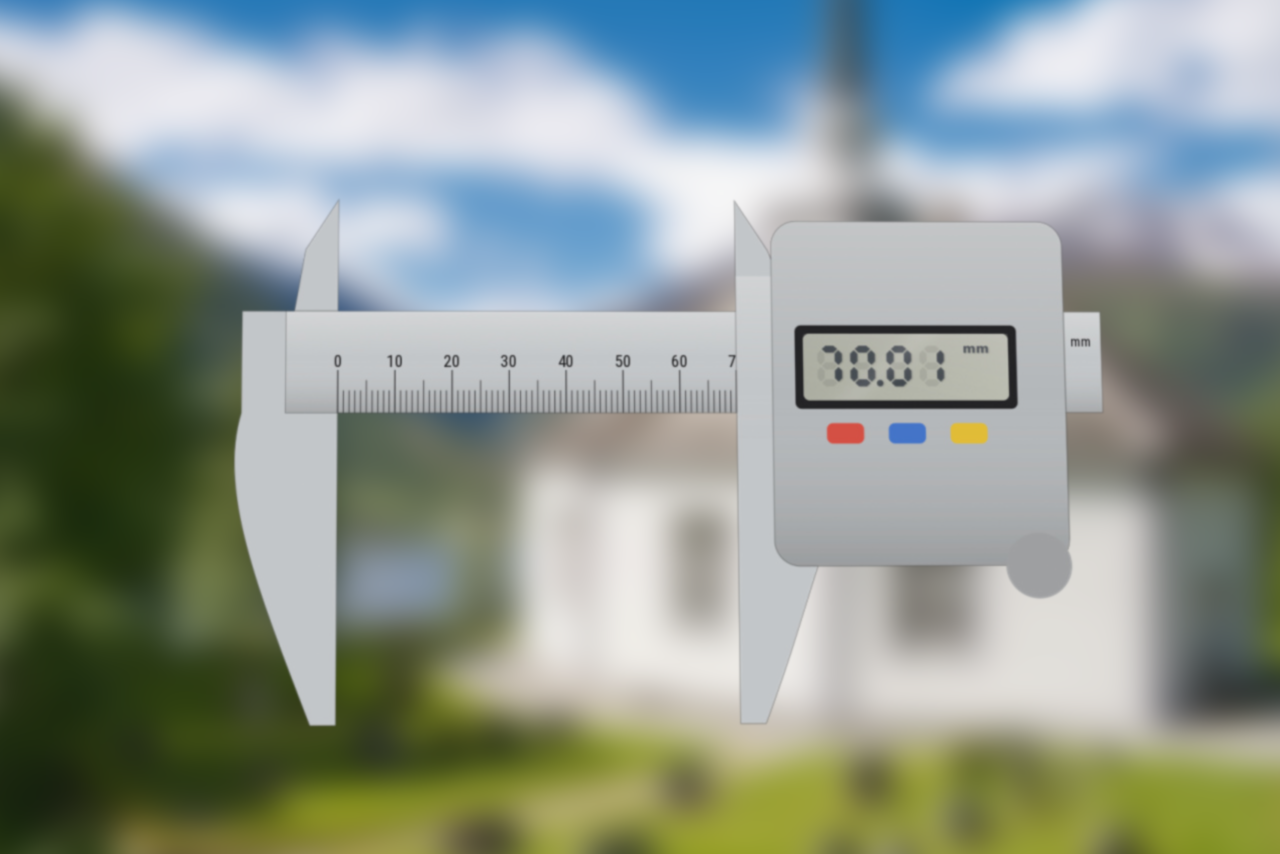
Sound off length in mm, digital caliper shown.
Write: 70.01 mm
